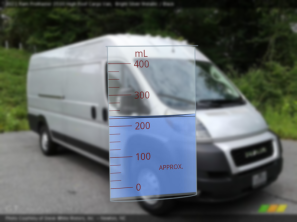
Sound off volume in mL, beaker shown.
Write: 225 mL
